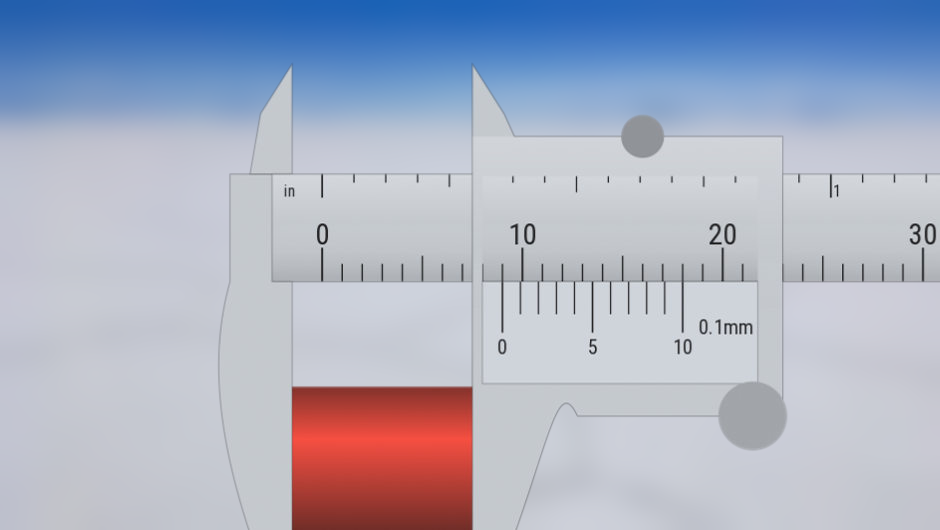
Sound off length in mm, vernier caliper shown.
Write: 9.0 mm
